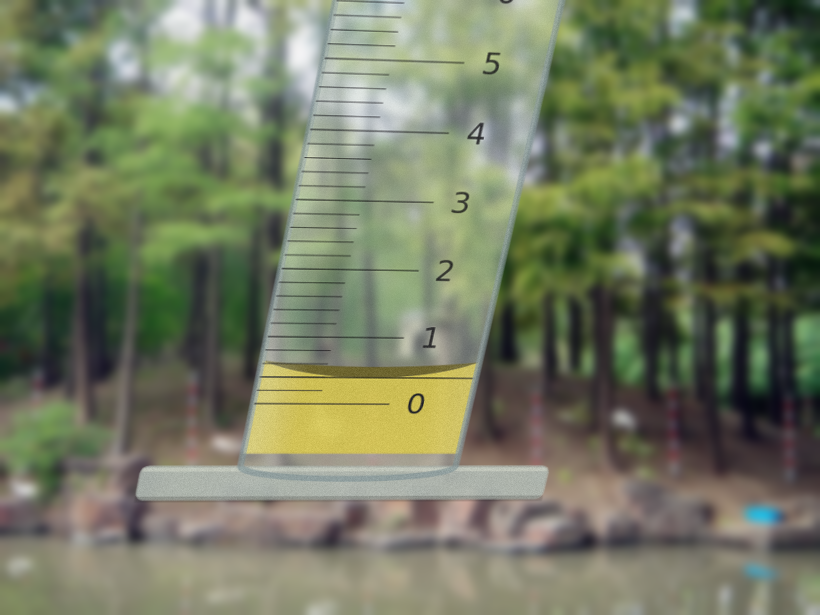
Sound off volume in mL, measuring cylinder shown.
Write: 0.4 mL
